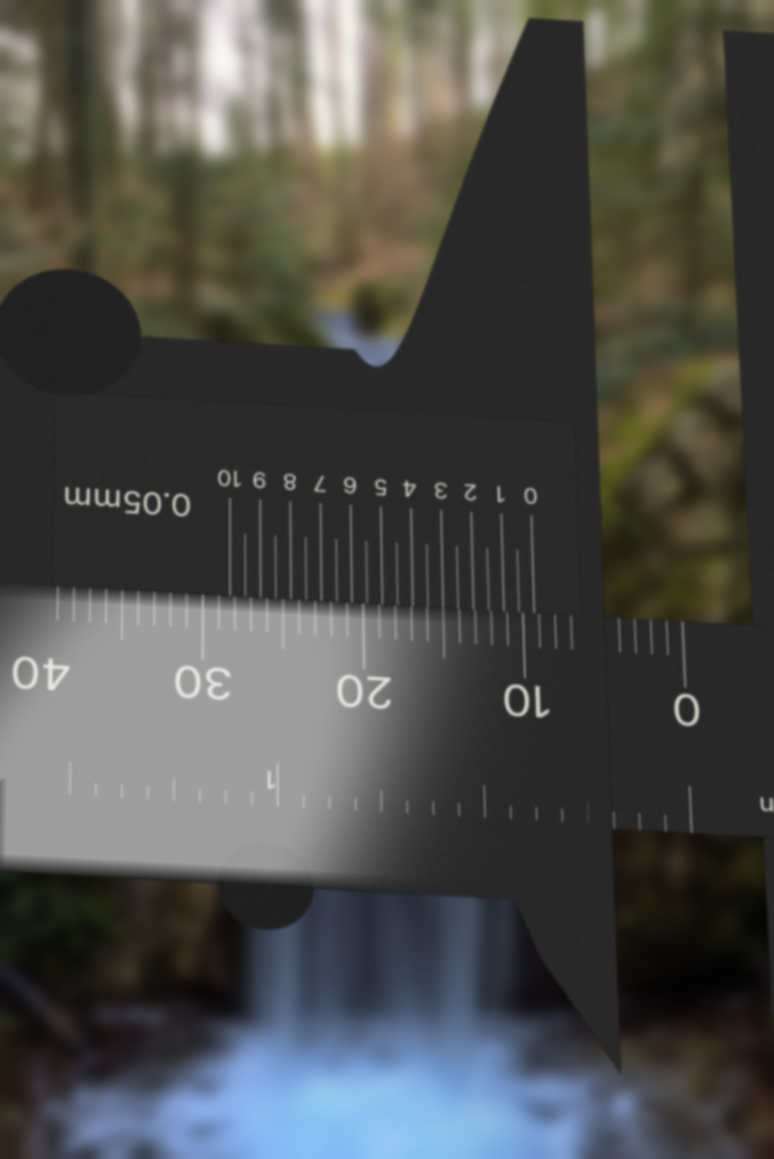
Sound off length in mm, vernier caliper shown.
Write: 9.3 mm
